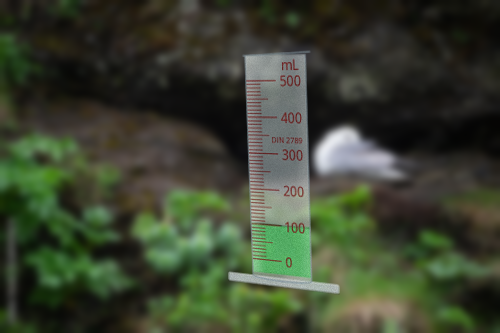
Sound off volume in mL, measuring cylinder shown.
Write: 100 mL
